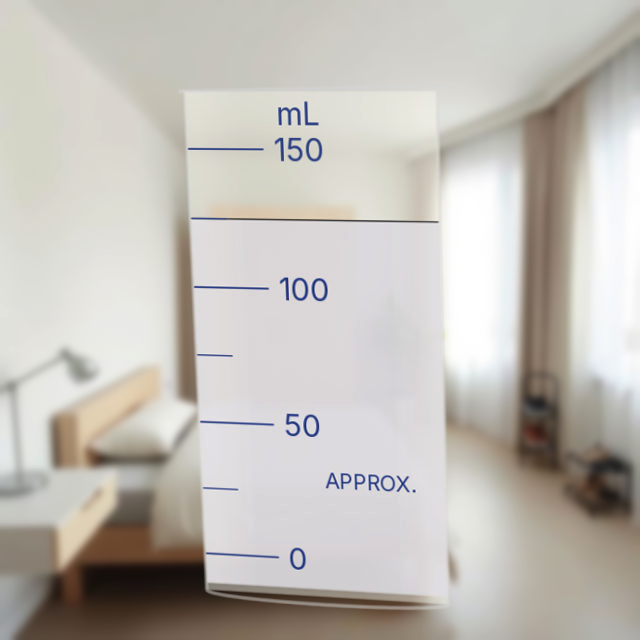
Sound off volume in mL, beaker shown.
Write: 125 mL
